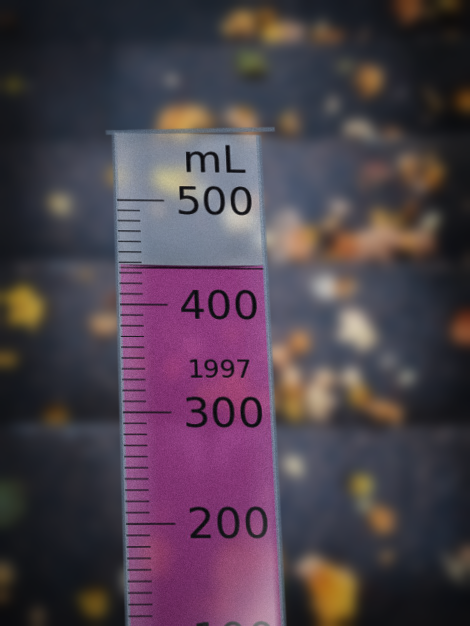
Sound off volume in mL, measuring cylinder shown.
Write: 435 mL
